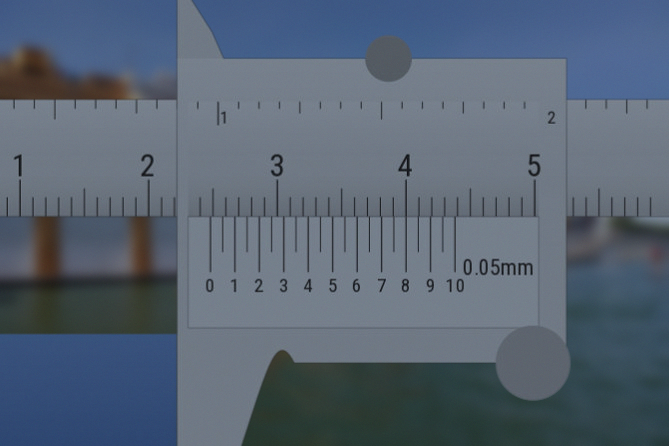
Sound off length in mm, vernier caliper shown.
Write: 24.8 mm
